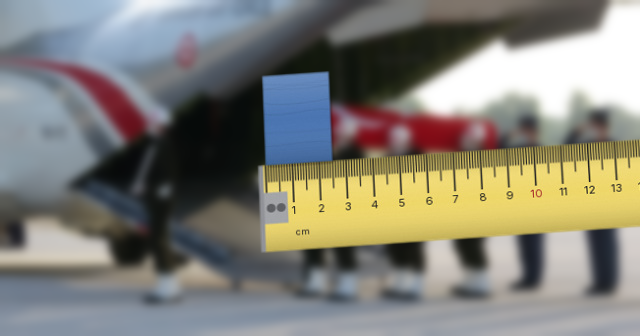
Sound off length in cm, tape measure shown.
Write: 2.5 cm
